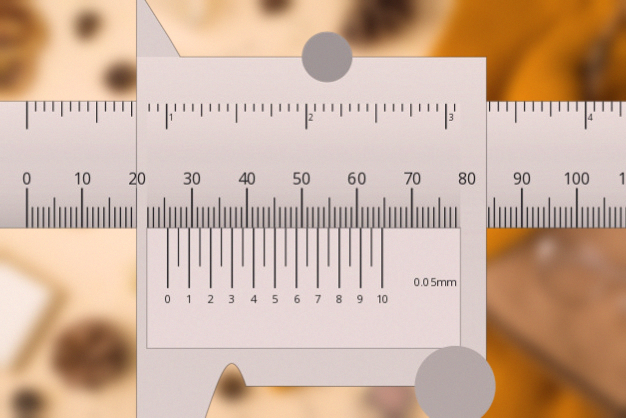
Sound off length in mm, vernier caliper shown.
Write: 25.6 mm
